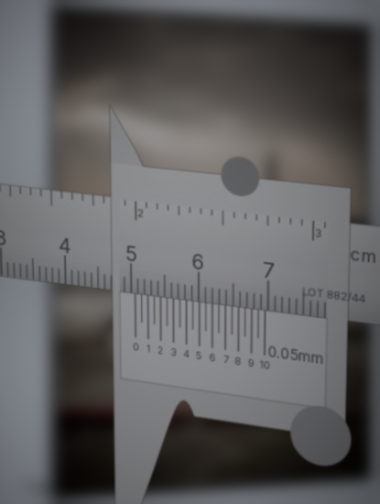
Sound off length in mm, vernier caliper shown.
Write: 50.6 mm
